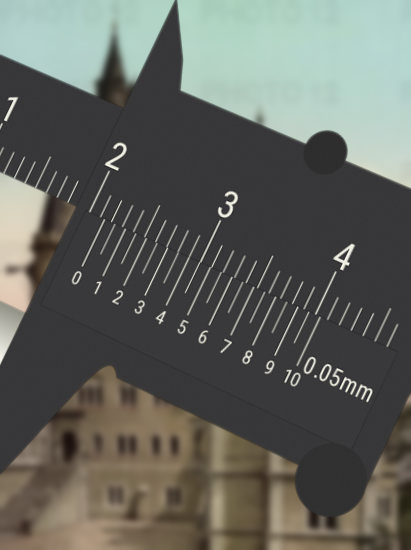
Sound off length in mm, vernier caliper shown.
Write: 21.4 mm
